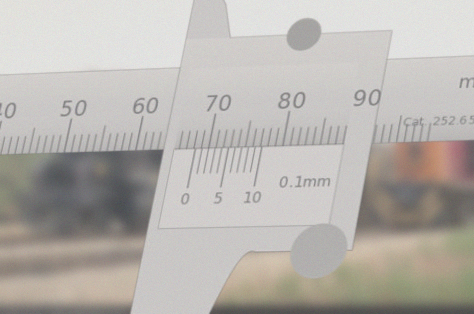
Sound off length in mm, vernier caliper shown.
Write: 68.2 mm
